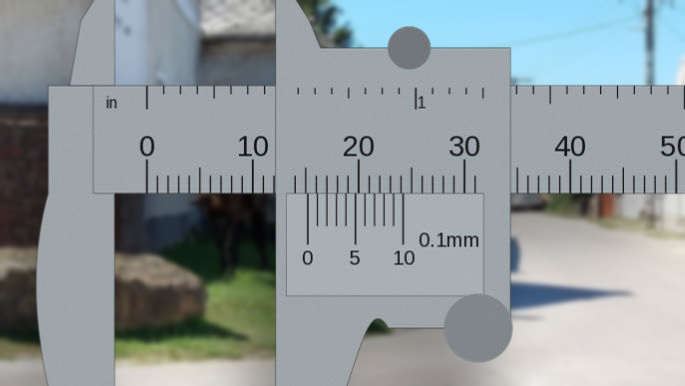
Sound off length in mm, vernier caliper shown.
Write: 15.2 mm
